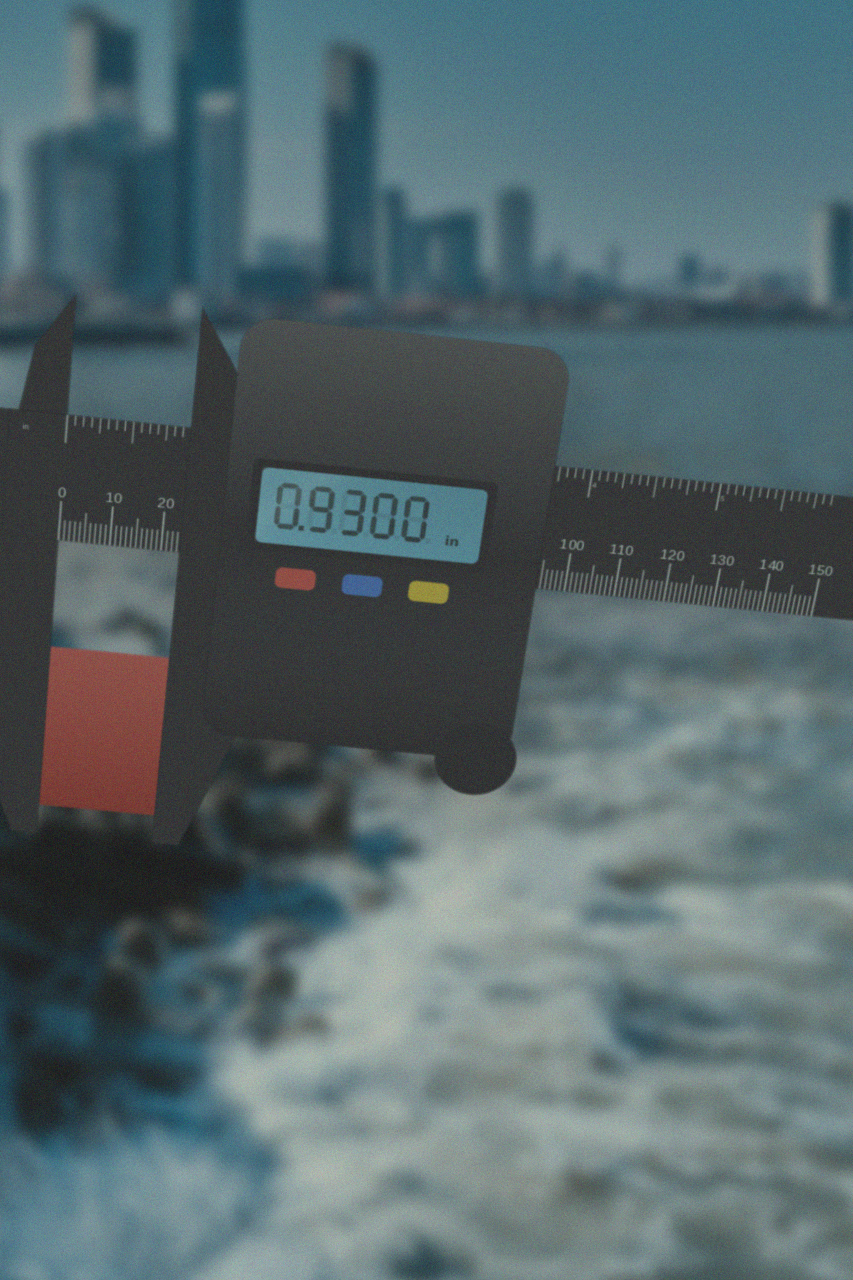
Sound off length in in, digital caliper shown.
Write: 0.9300 in
